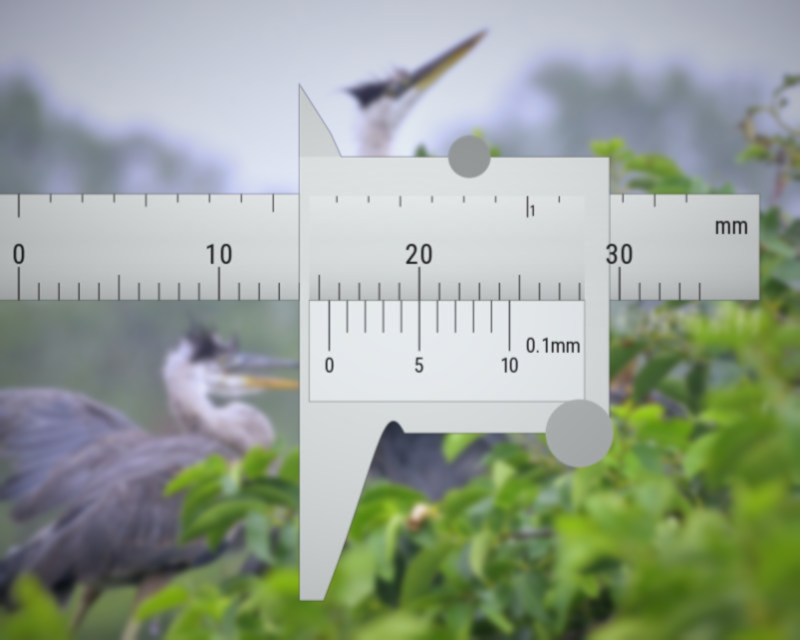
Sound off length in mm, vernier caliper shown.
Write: 15.5 mm
